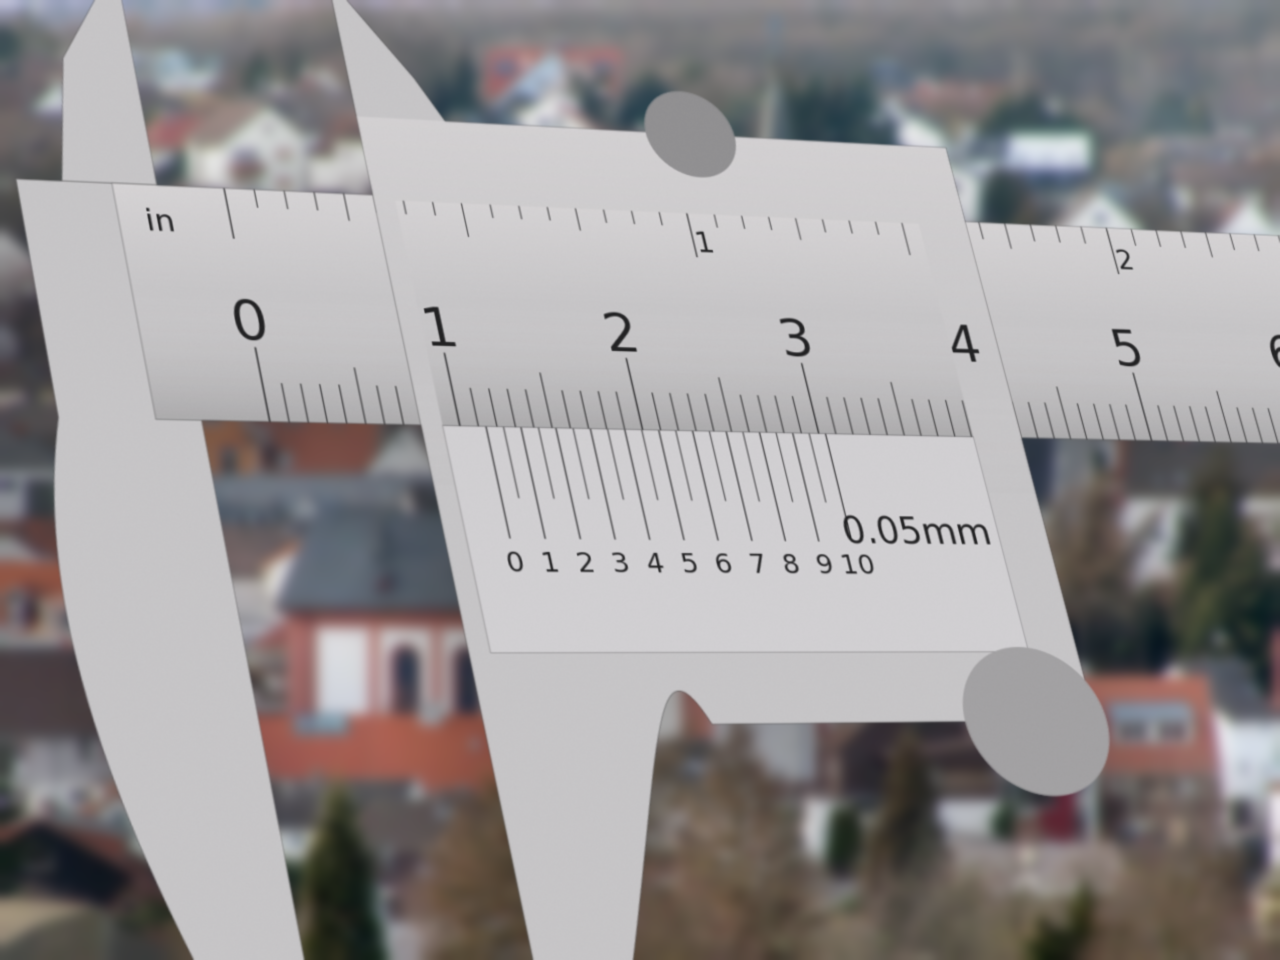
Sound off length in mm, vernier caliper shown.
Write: 11.4 mm
